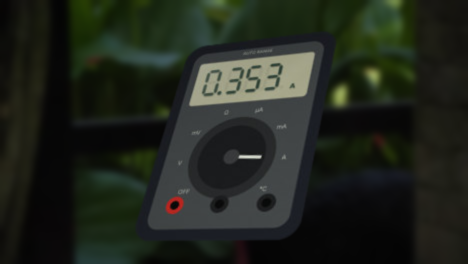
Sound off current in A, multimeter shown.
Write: 0.353 A
